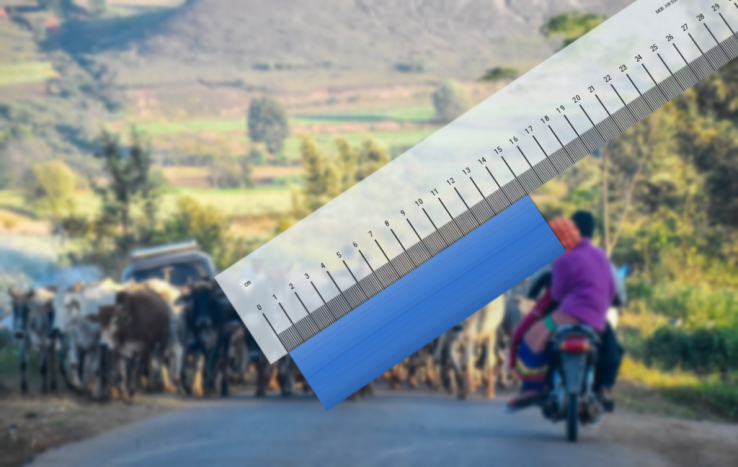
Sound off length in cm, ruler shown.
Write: 15 cm
